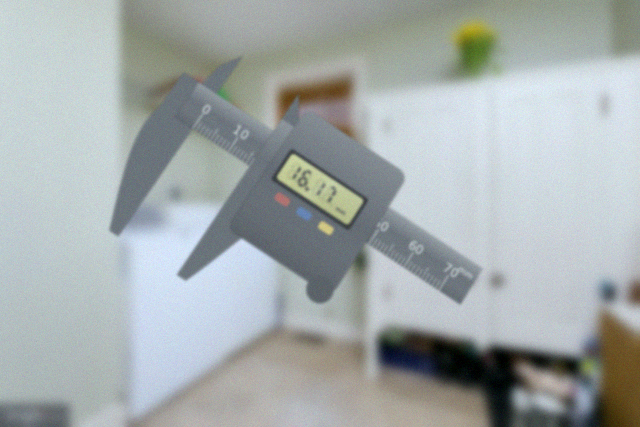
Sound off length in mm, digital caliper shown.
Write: 16.17 mm
